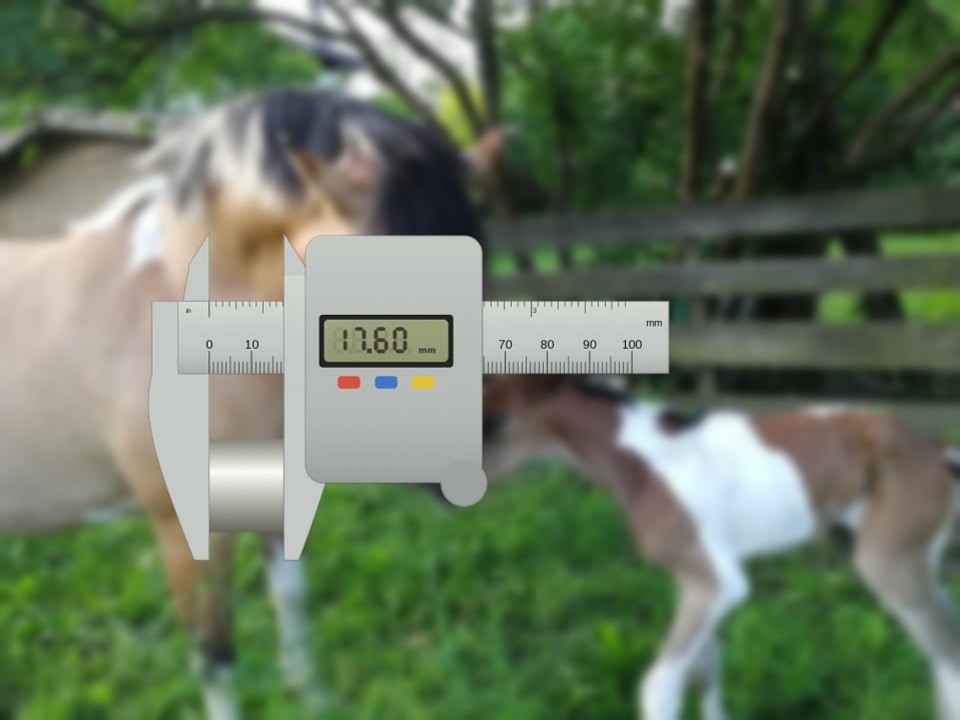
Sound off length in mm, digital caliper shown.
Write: 17.60 mm
